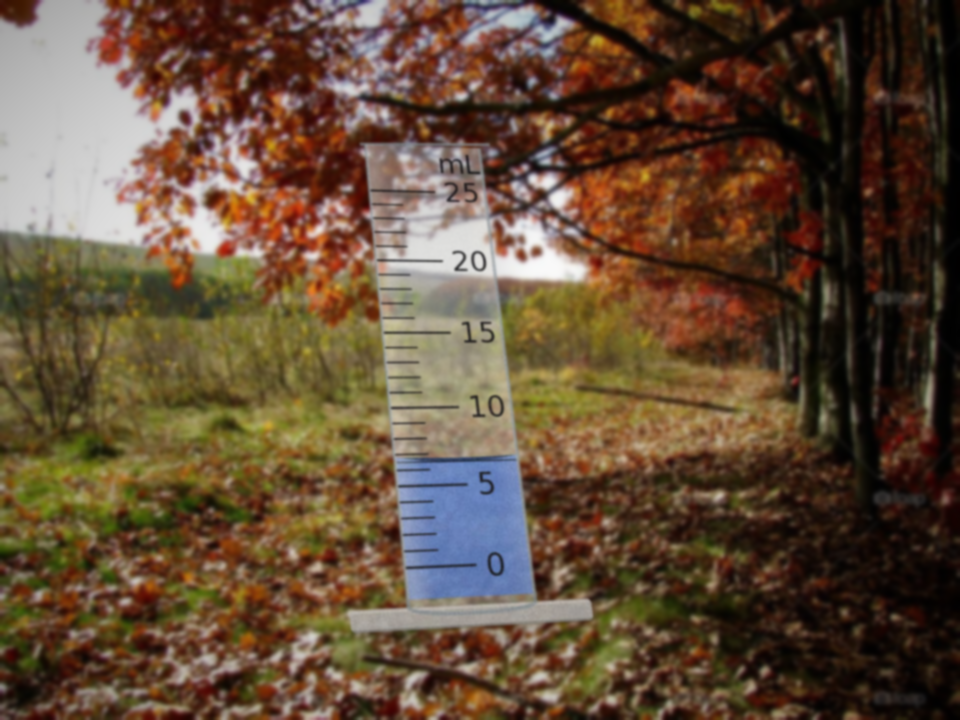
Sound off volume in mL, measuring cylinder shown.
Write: 6.5 mL
